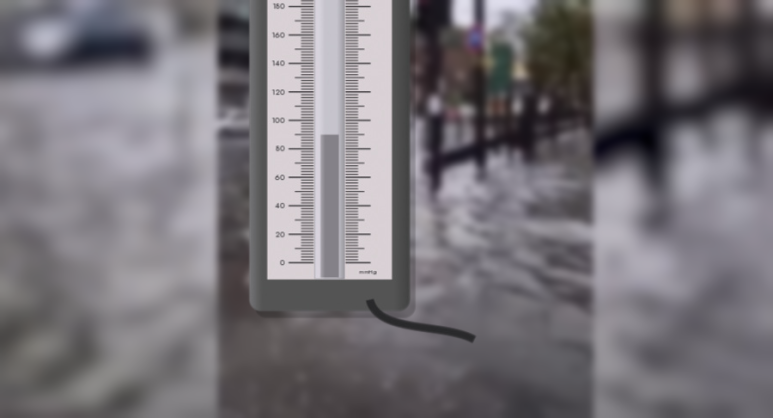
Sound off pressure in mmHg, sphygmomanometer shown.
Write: 90 mmHg
